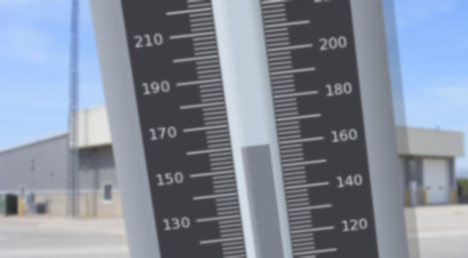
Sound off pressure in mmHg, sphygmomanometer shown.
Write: 160 mmHg
